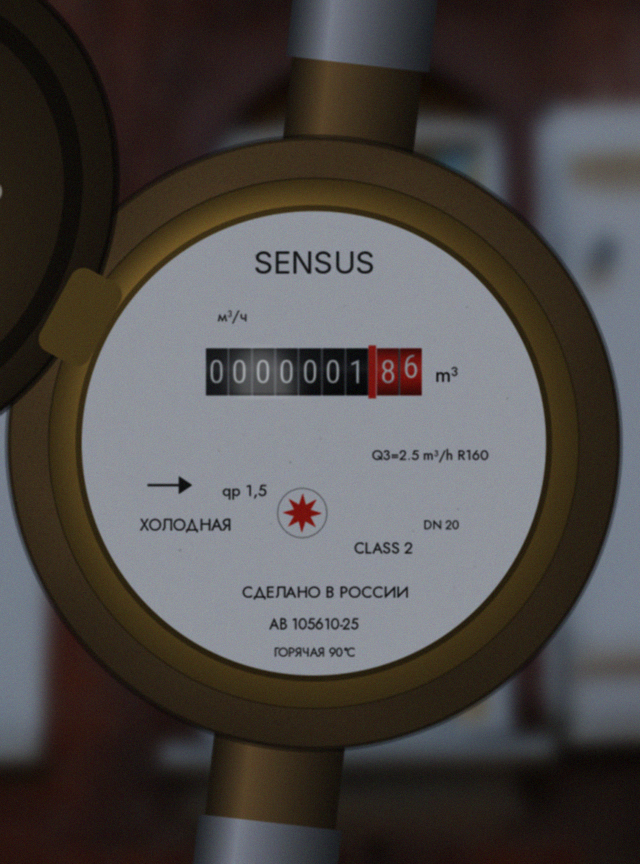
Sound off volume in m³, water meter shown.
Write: 1.86 m³
